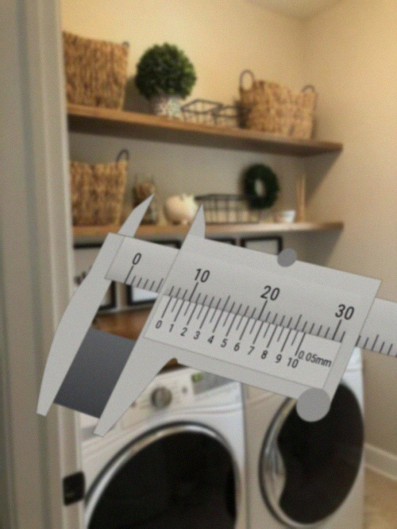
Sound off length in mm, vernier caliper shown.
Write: 7.4 mm
